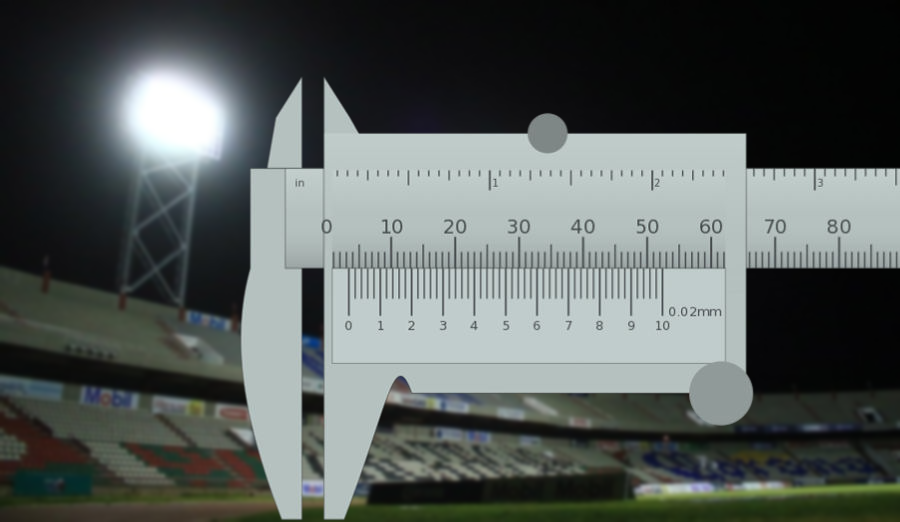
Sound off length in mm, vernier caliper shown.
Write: 3.4 mm
